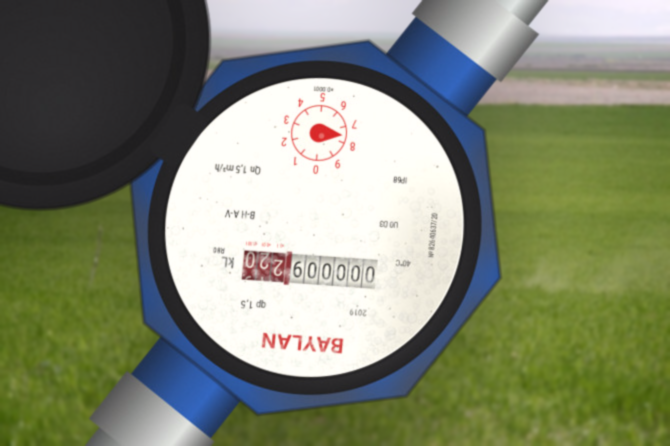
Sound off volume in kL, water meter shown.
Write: 9.2197 kL
